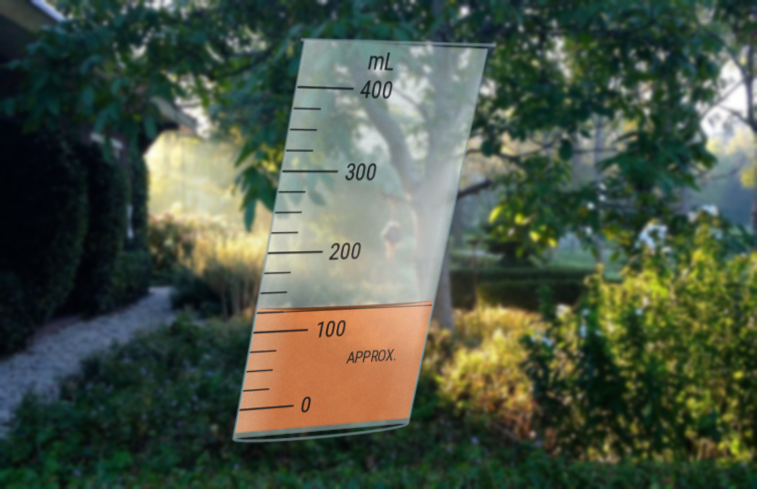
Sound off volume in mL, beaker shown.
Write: 125 mL
